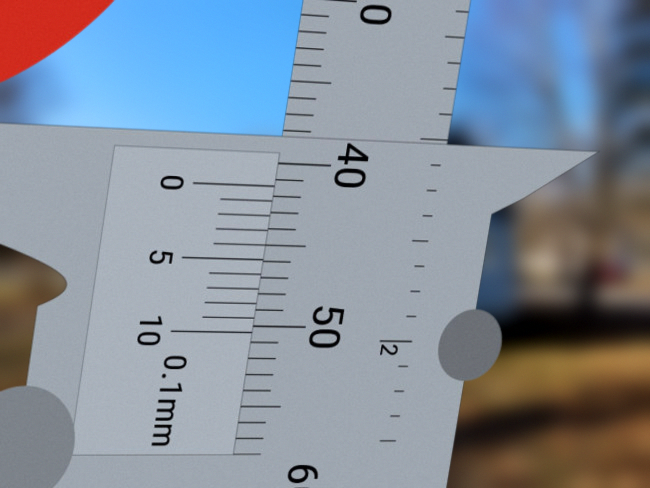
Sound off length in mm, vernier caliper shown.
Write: 41.4 mm
